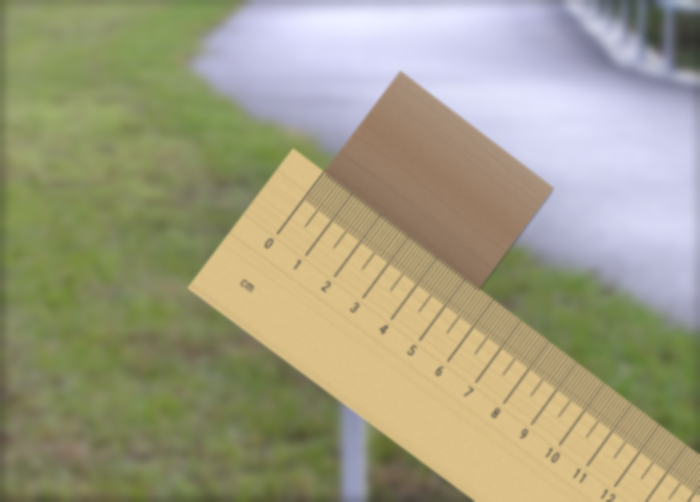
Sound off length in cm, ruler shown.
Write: 5.5 cm
